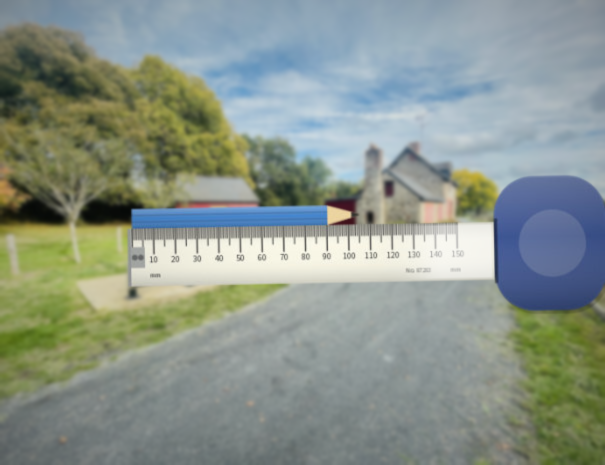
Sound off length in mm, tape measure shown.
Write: 105 mm
